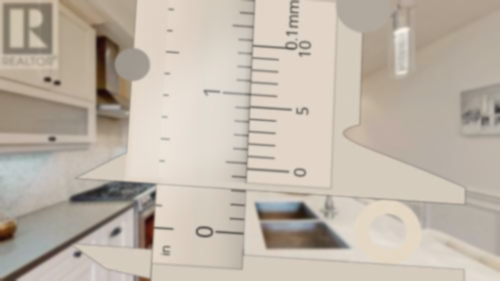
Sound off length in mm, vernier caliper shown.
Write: 4.6 mm
